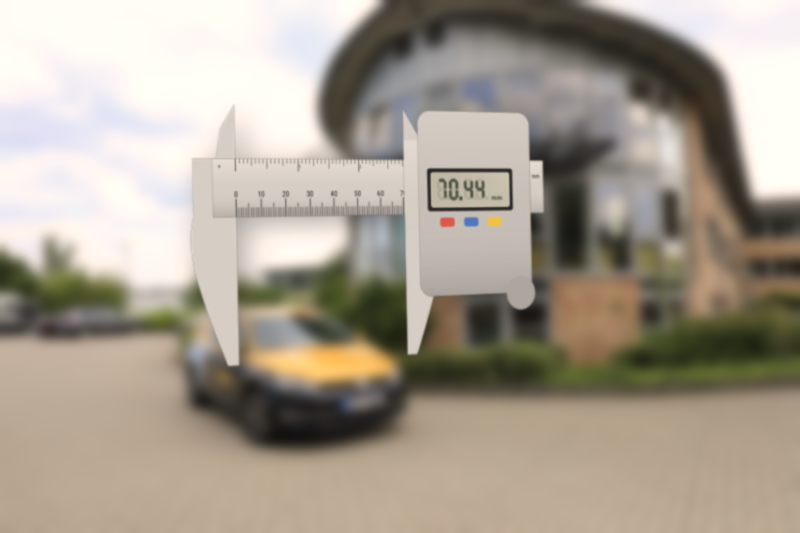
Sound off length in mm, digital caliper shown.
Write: 70.44 mm
